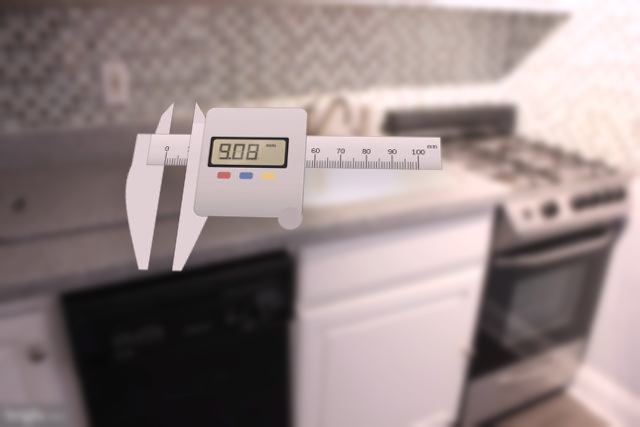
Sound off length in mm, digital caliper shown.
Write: 9.08 mm
